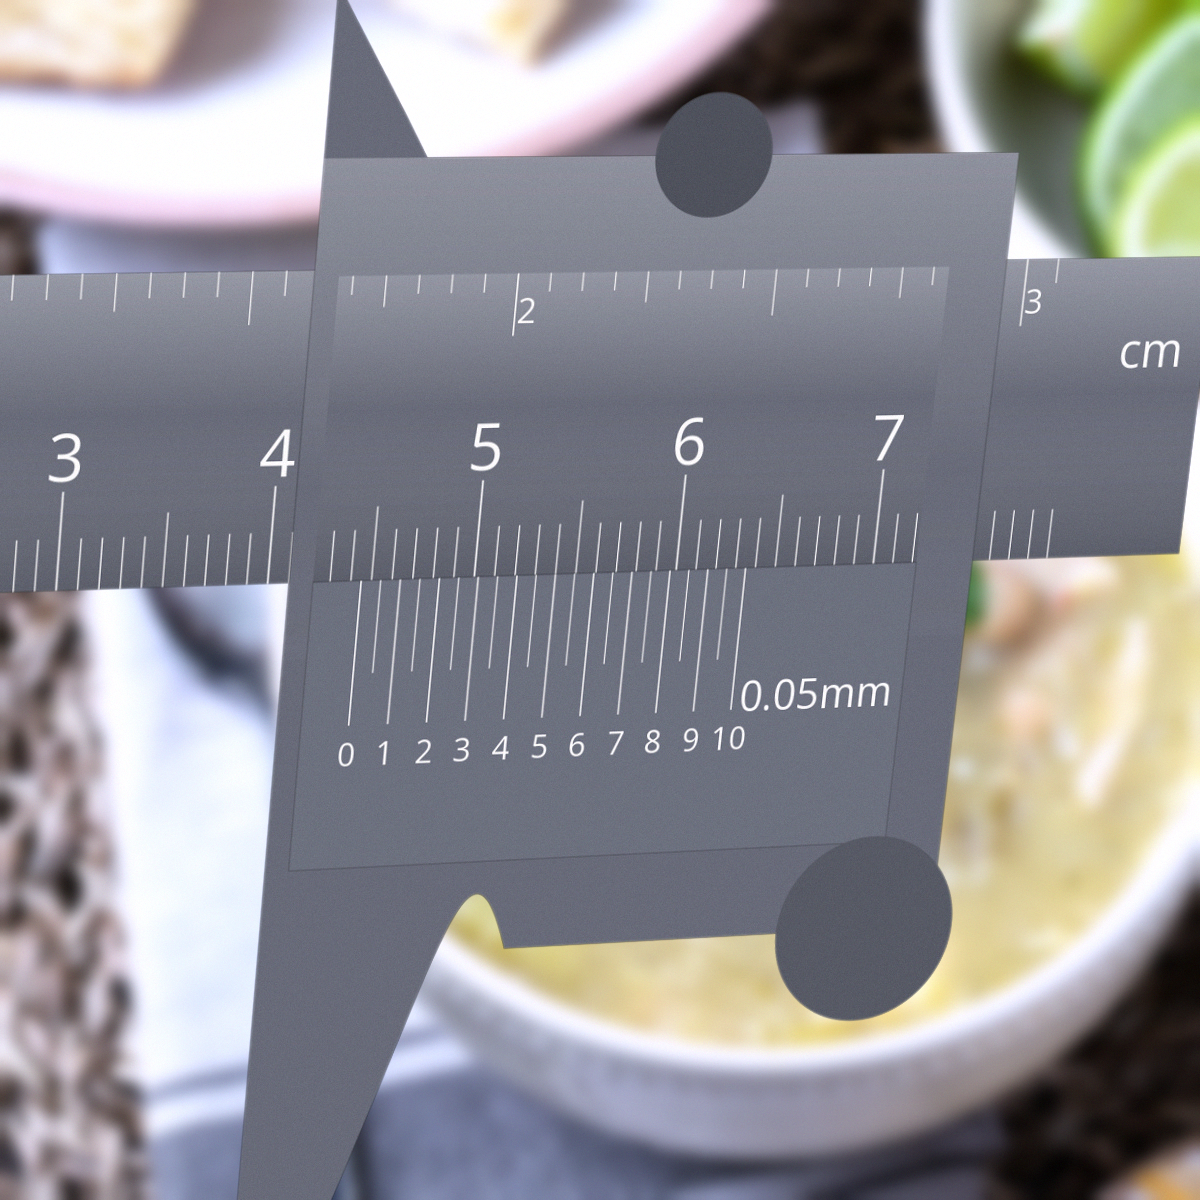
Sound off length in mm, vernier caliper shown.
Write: 44.5 mm
